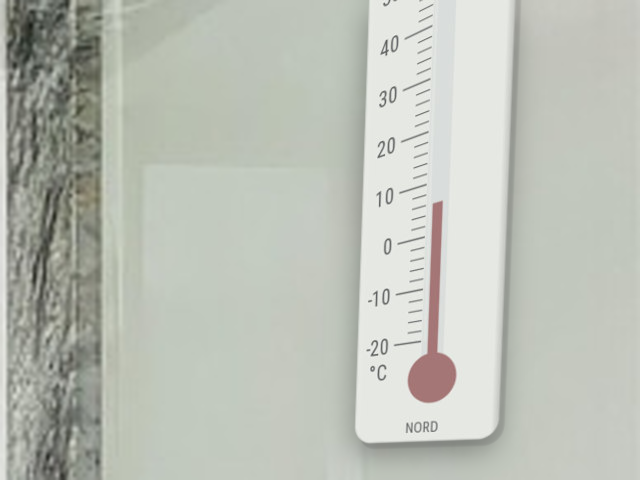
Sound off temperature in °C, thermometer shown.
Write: 6 °C
